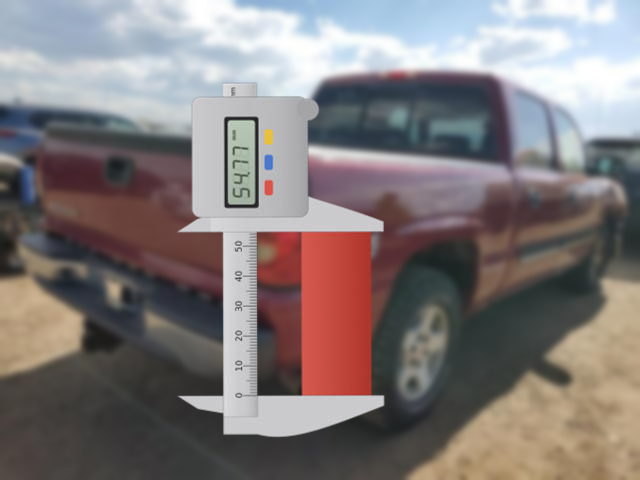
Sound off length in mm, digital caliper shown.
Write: 54.77 mm
